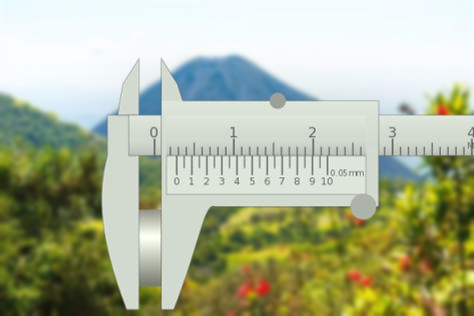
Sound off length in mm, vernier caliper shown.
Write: 2.8 mm
